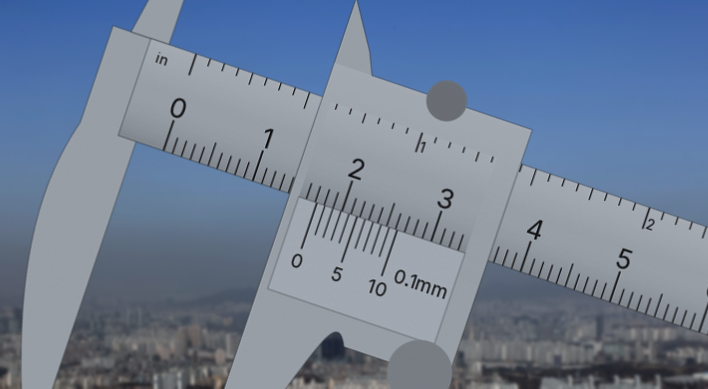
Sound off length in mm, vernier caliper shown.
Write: 17.2 mm
